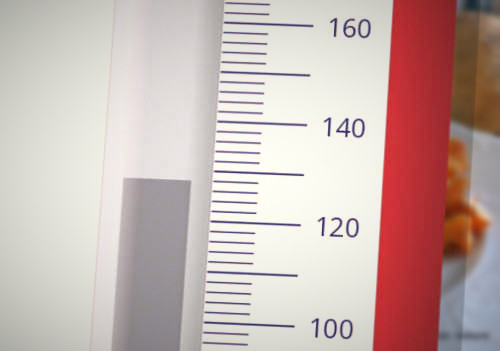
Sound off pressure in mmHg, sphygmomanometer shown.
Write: 128 mmHg
